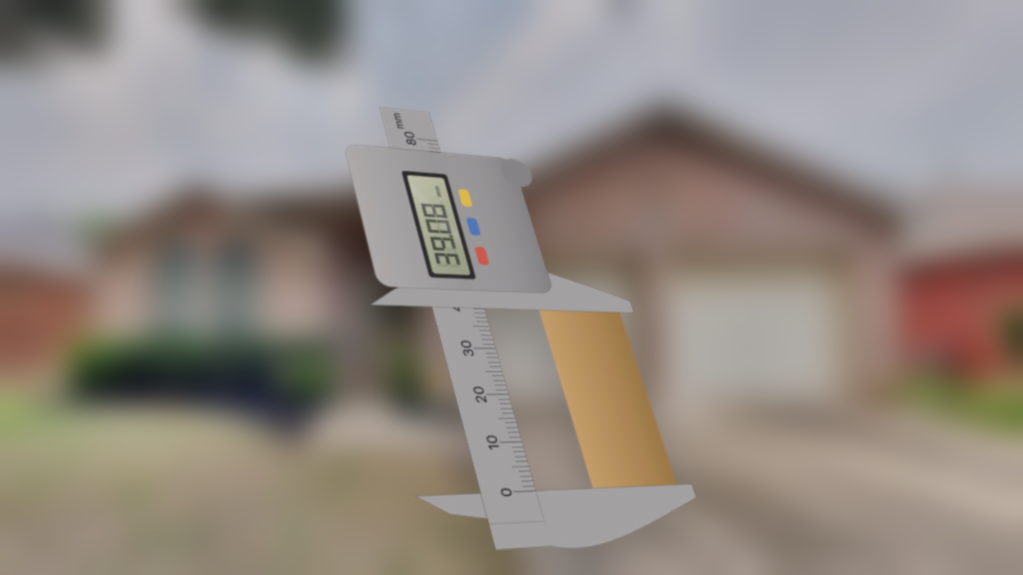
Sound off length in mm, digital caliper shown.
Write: 39.08 mm
